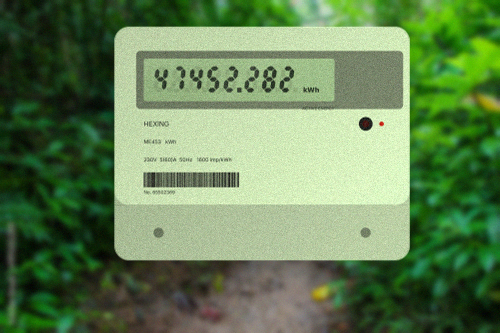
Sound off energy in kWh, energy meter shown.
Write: 47452.282 kWh
